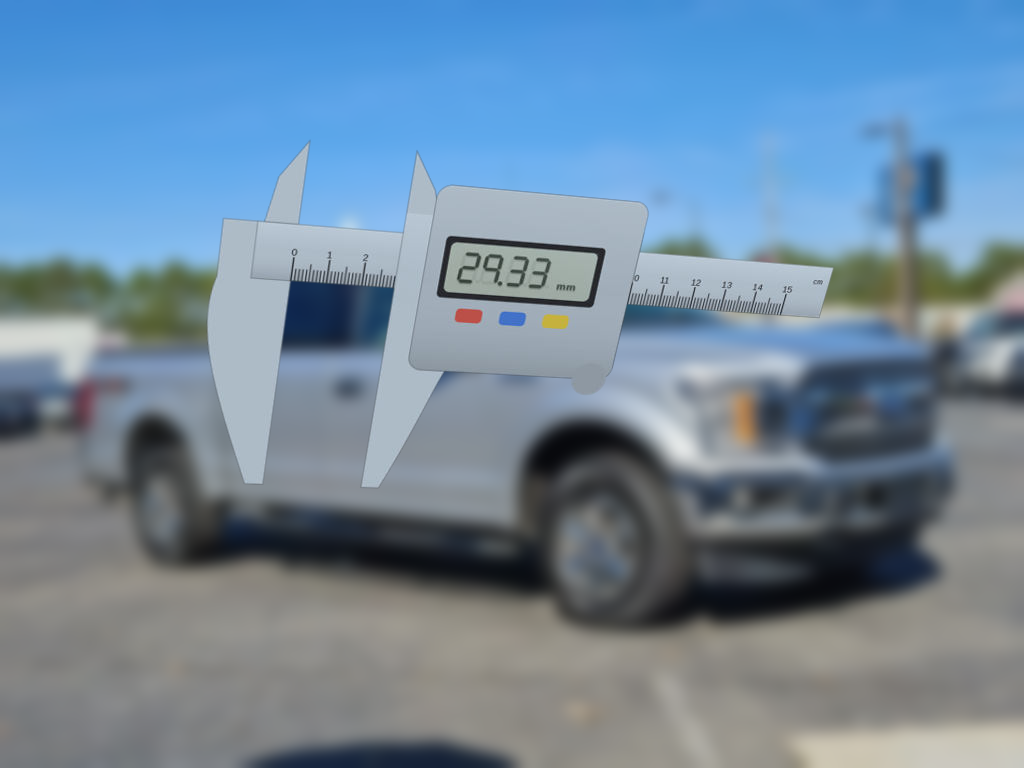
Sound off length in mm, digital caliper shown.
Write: 29.33 mm
